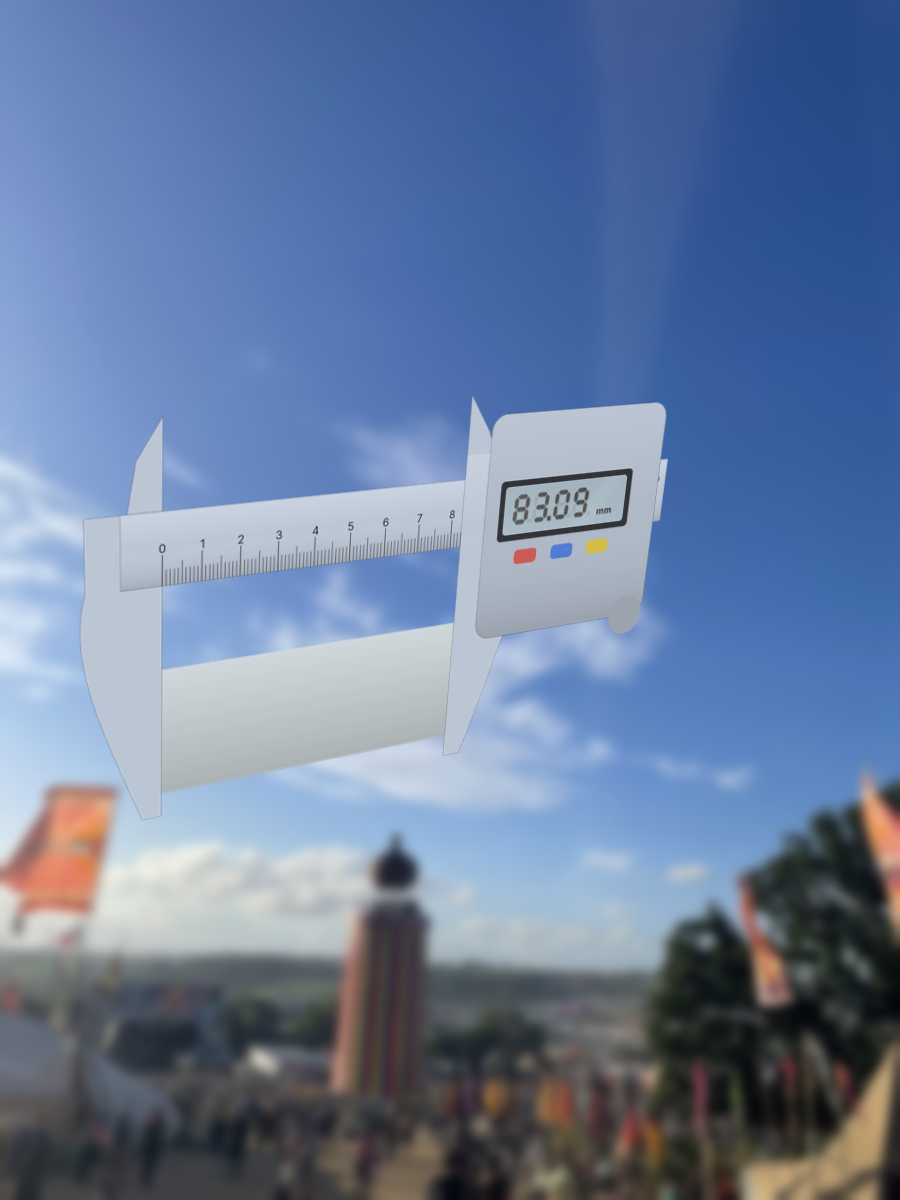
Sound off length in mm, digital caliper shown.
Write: 83.09 mm
